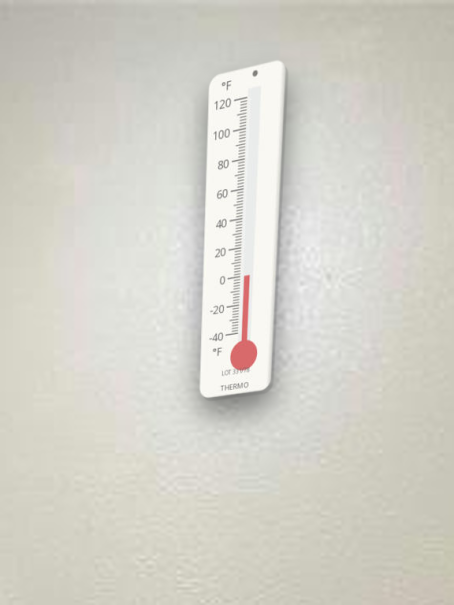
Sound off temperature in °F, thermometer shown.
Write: 0 °F
